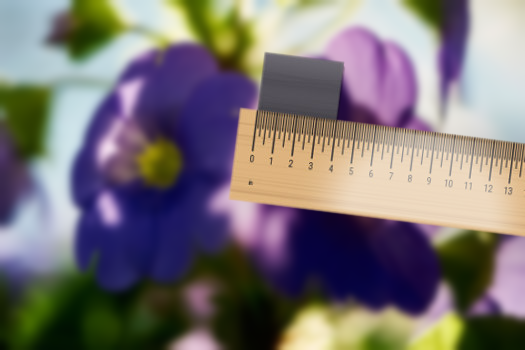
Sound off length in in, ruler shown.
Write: 4 in
